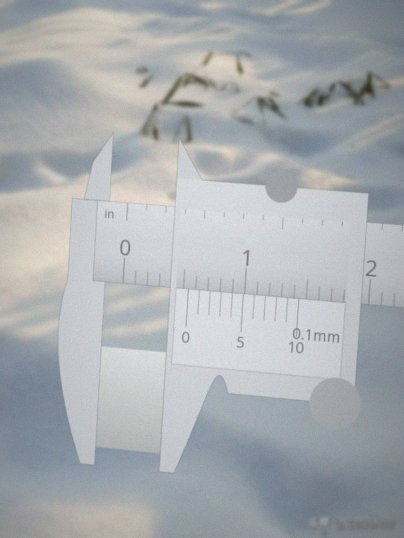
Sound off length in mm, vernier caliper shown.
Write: 5.4 mm
